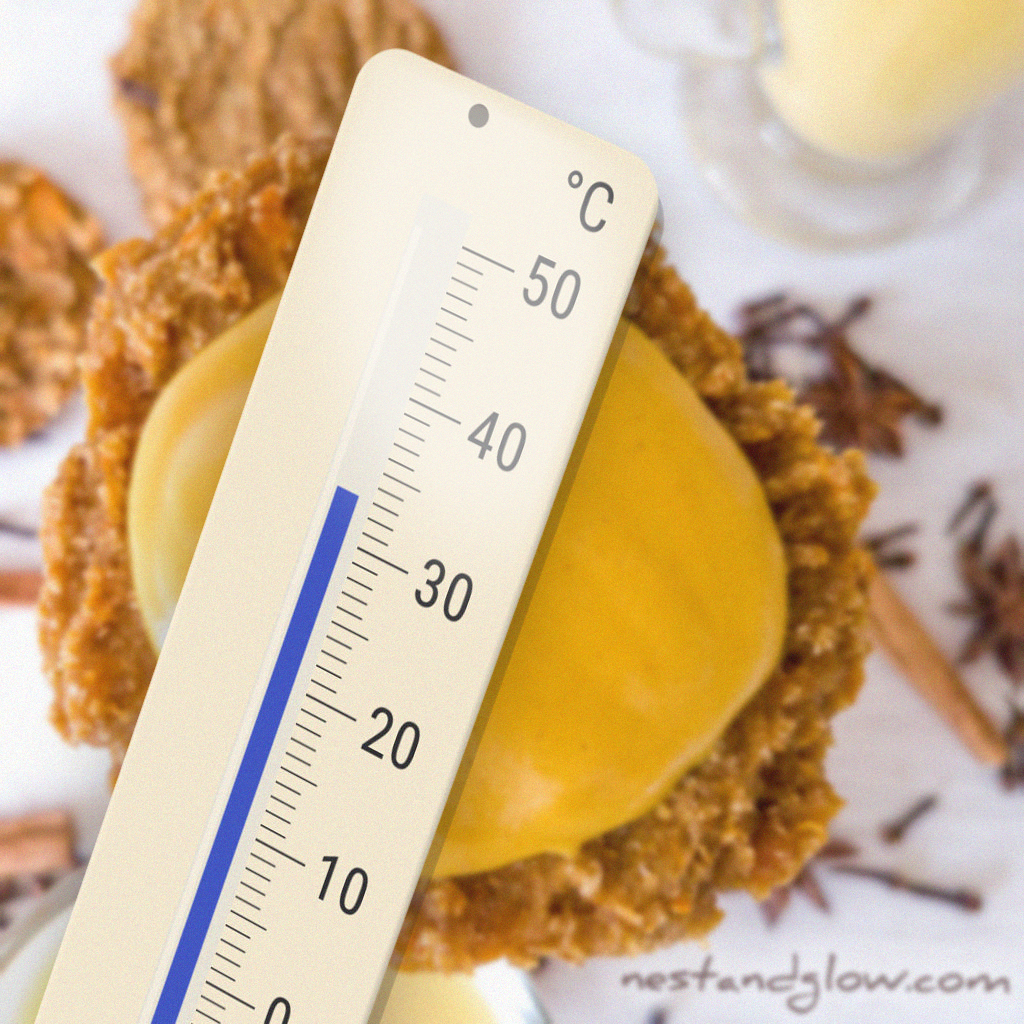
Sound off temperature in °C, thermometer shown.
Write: 33 °C
